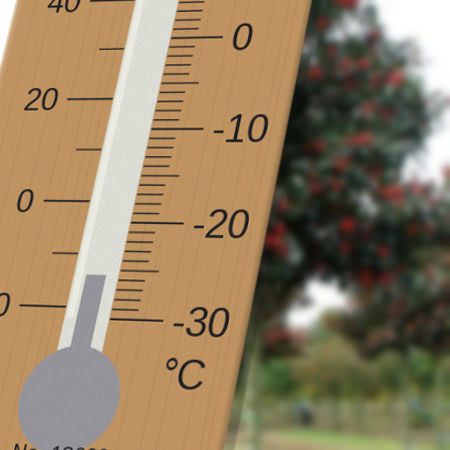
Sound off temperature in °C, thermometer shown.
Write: -25.5 °C
